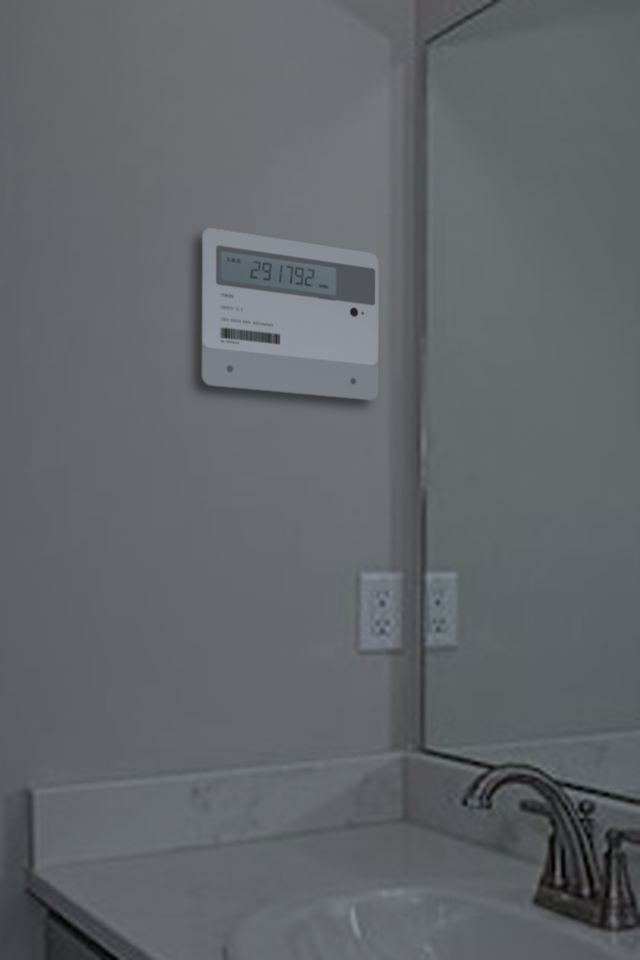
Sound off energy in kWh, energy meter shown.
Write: 291792 kWh
